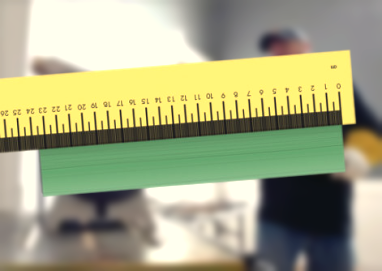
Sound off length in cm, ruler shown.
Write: 23.5 cm
